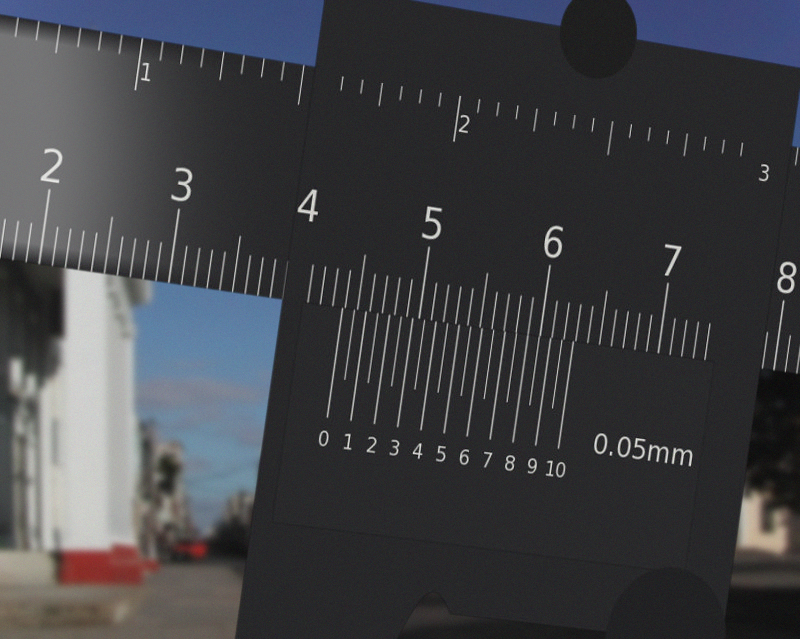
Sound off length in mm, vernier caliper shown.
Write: 43.8 mm
